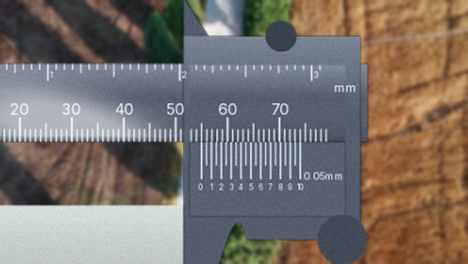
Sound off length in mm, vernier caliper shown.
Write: 55.0 mm
